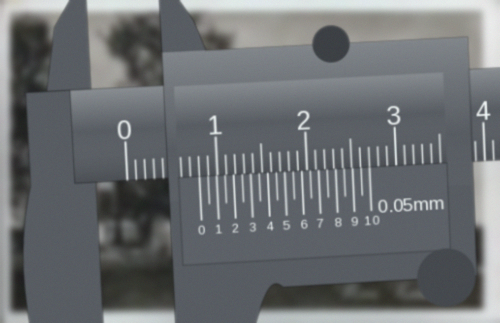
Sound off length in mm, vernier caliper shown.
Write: 8.0 mm
